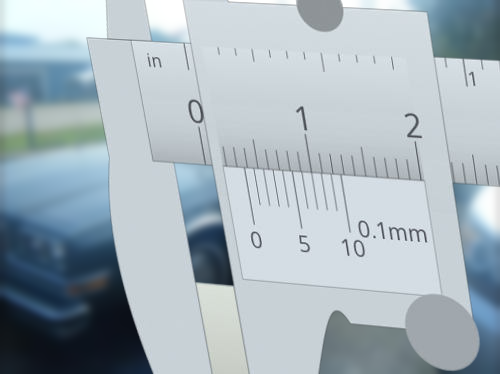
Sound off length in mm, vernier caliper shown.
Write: 3.7 mm
